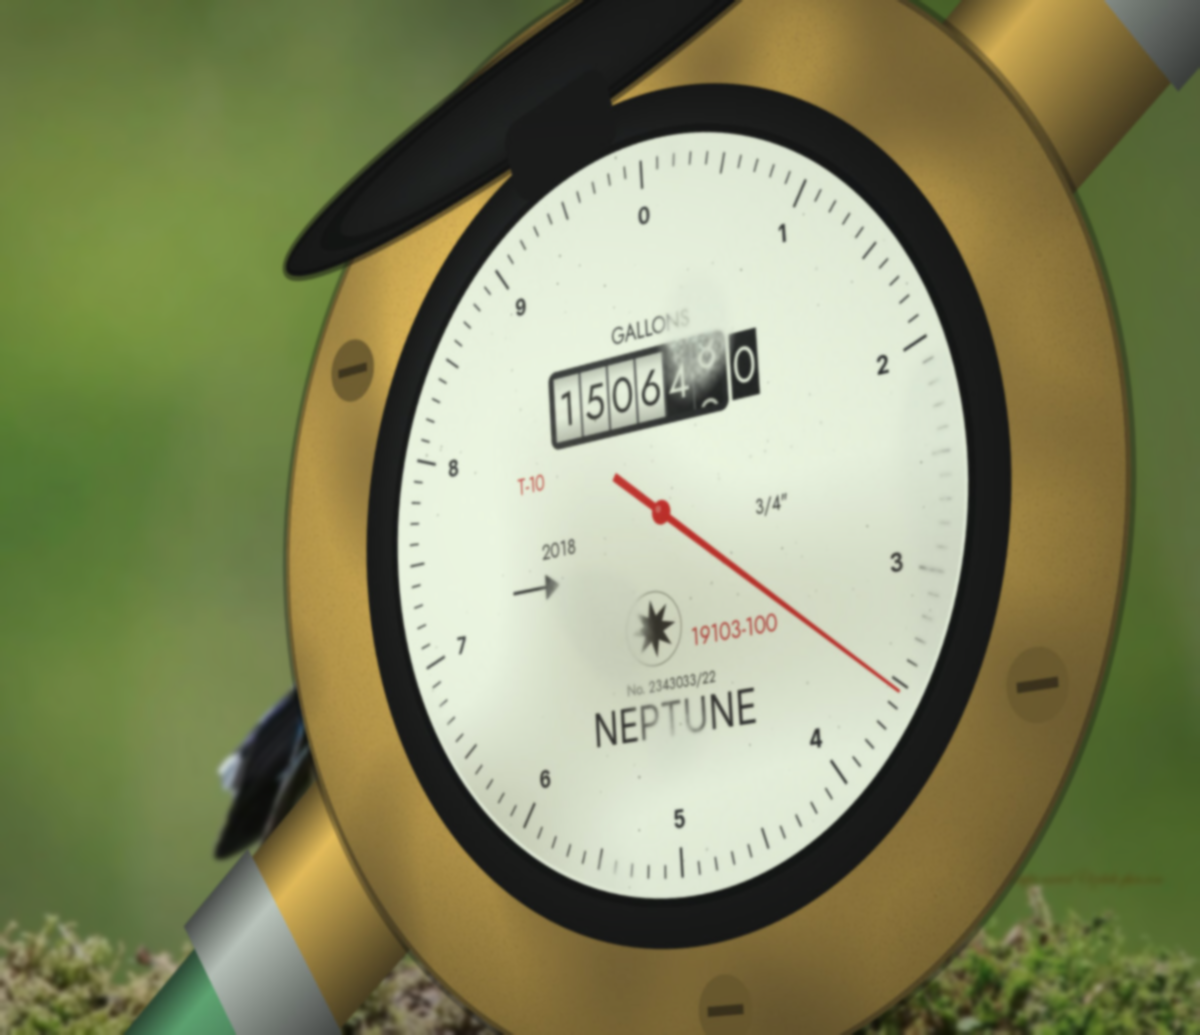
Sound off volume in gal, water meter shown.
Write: 1506483.5 gal
